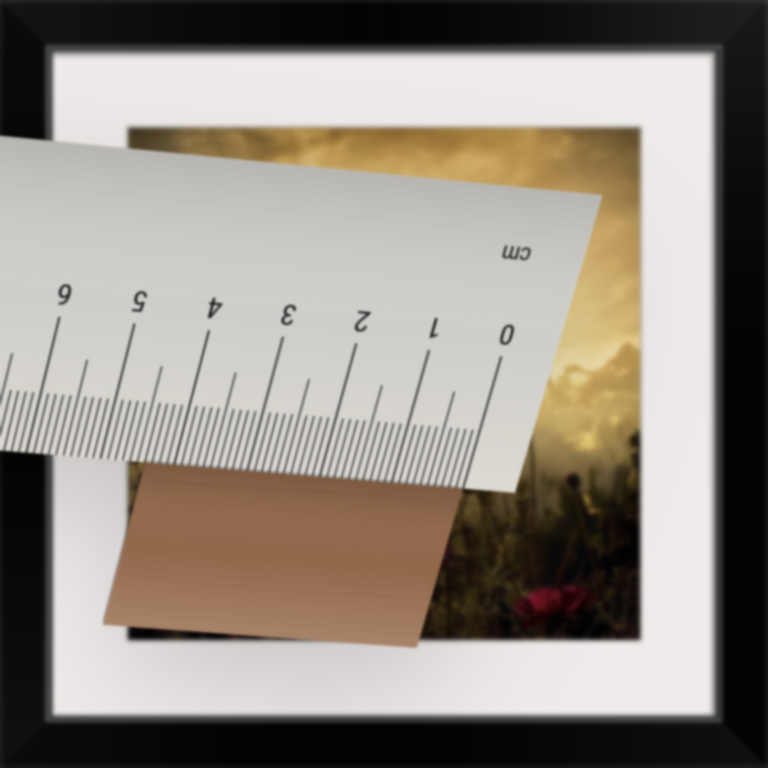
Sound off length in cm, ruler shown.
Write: 4.4 cm
